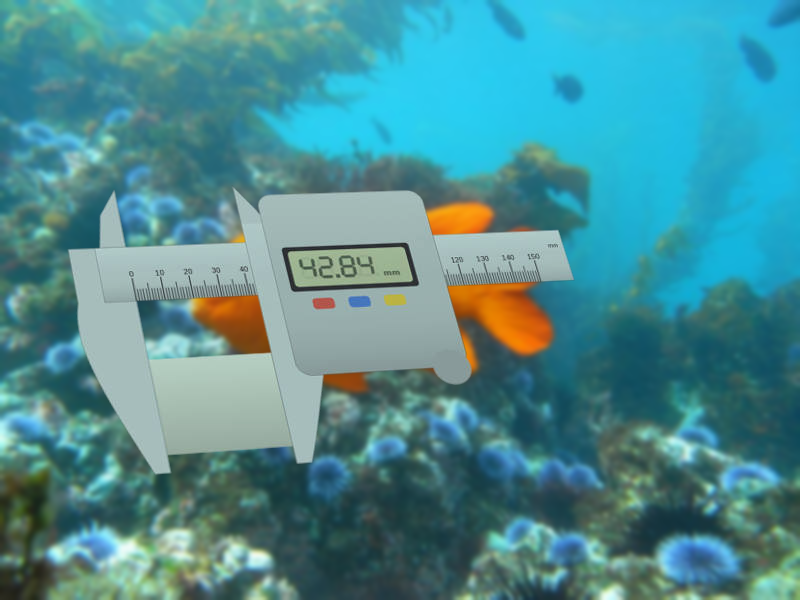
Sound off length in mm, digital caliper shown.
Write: 42.84 mm
